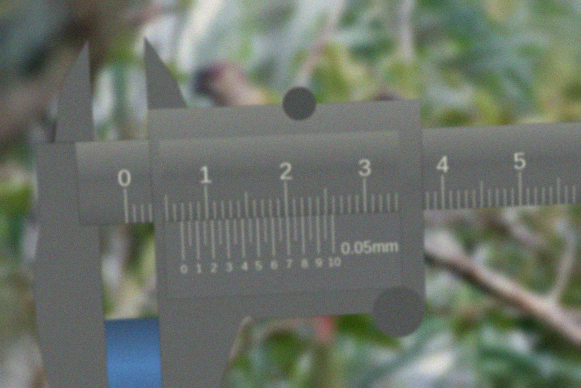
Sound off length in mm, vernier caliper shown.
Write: 6.8 mm
